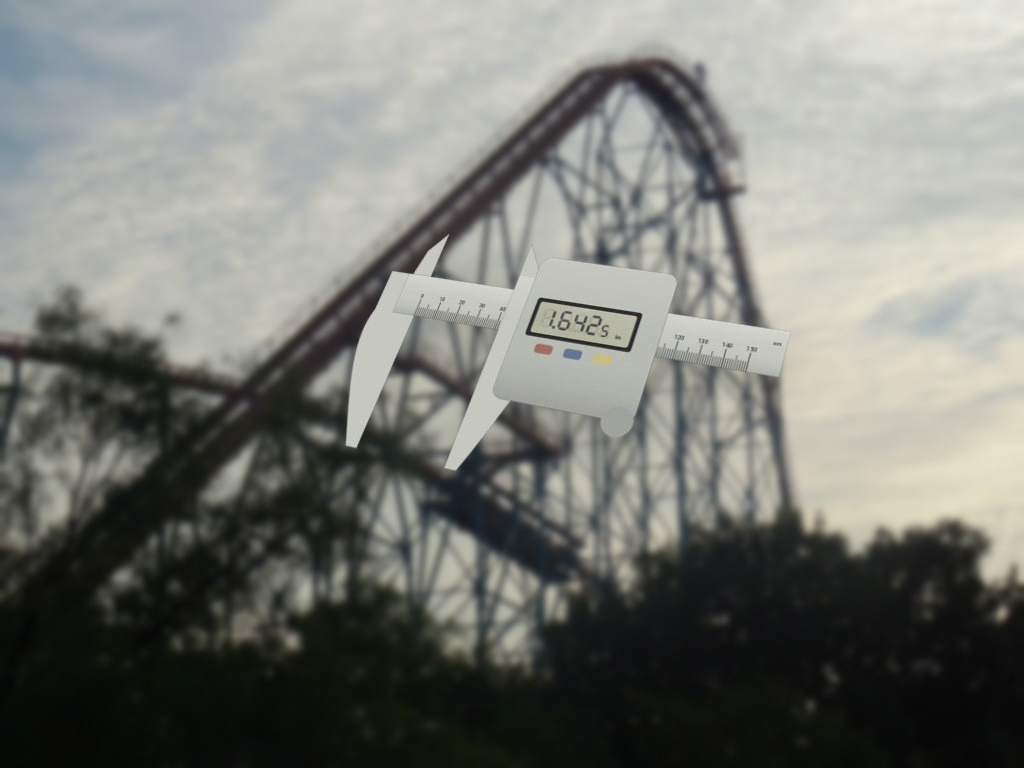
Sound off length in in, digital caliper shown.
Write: 1.6425 in
